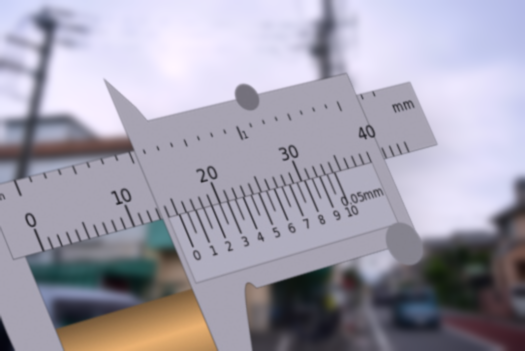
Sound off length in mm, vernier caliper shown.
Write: 15.2 mm
